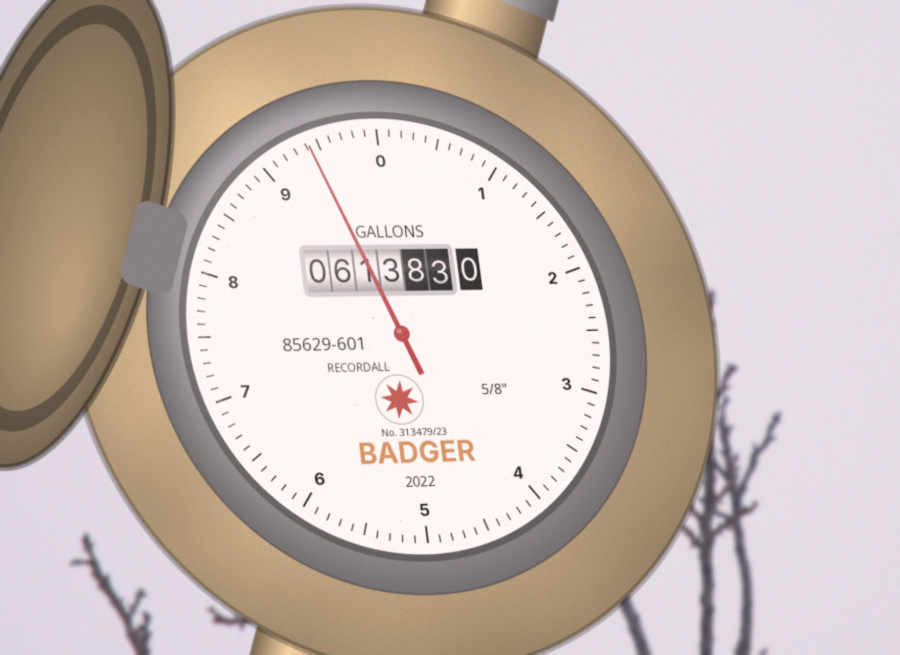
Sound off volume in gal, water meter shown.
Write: 613829.4 gal
